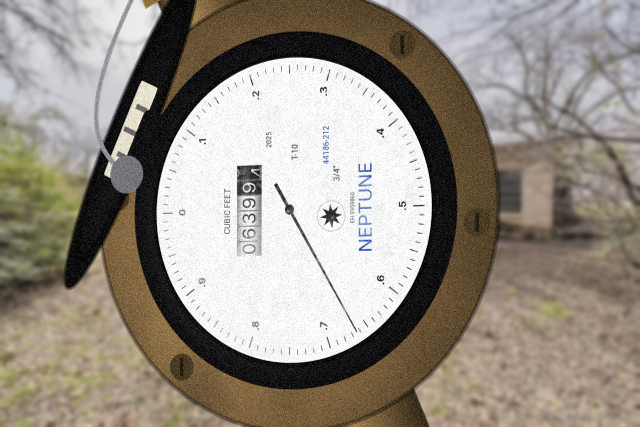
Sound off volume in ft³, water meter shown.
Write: 63993.66 ft³
